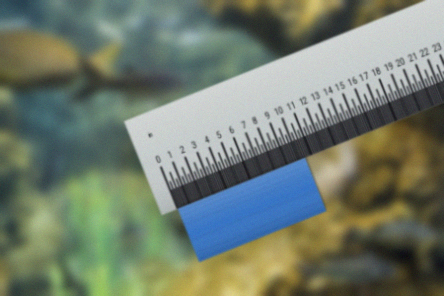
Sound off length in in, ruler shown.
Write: 10.5 in
